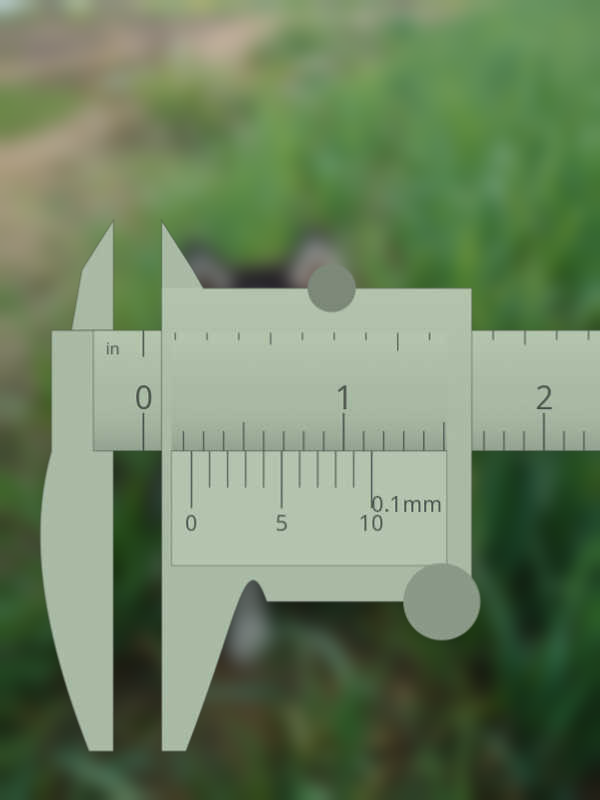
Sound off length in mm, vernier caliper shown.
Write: 2.4 mm
